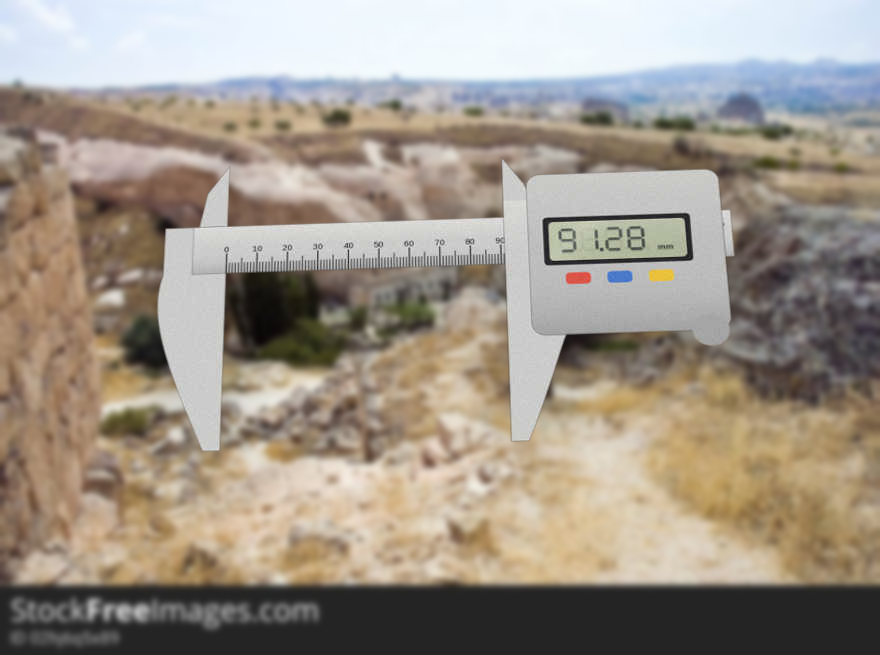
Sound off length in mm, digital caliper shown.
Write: 91.28 mm
